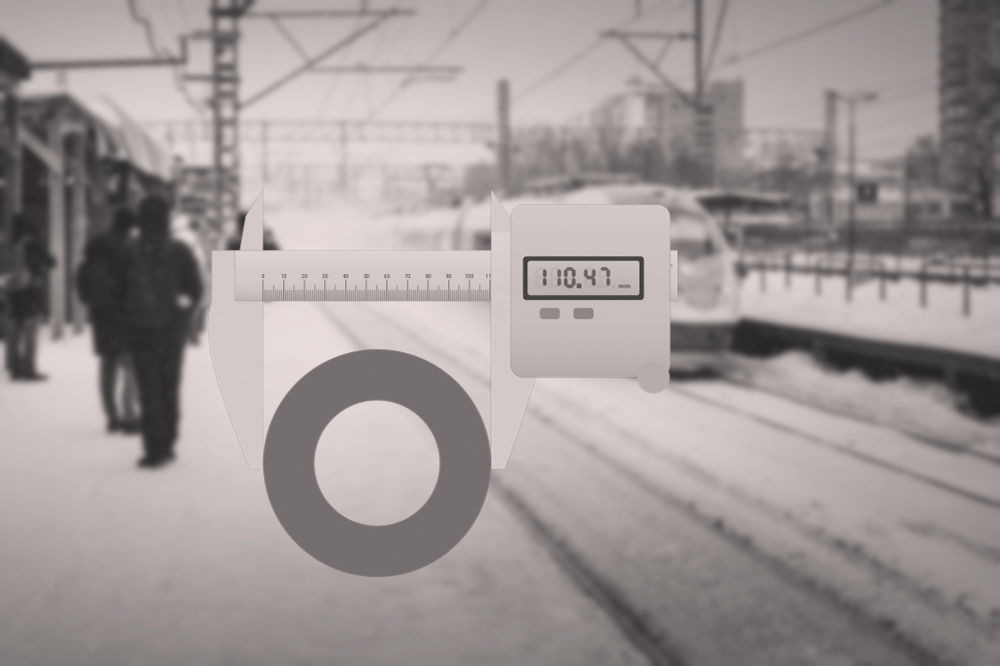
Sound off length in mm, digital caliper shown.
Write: 110.47 mm
